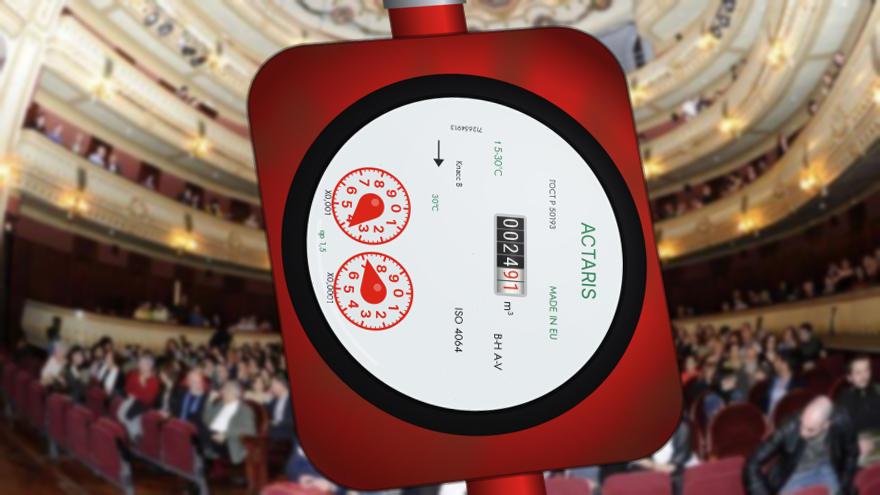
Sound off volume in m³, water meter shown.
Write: 24.9137 m³
